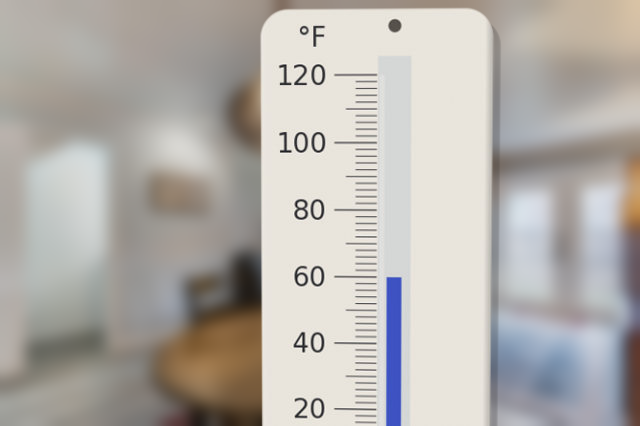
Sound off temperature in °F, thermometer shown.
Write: 60 °F
